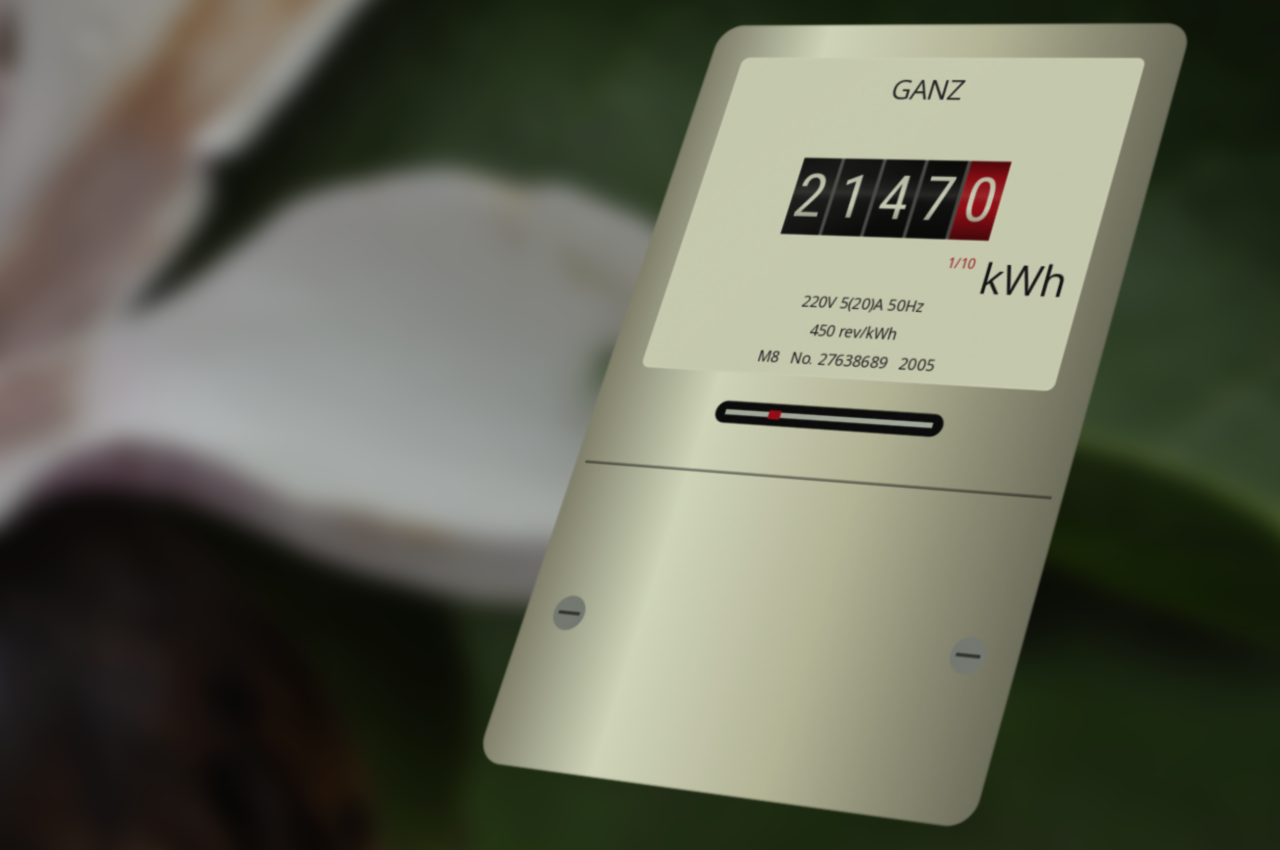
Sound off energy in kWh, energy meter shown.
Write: 2147.0 kWh
